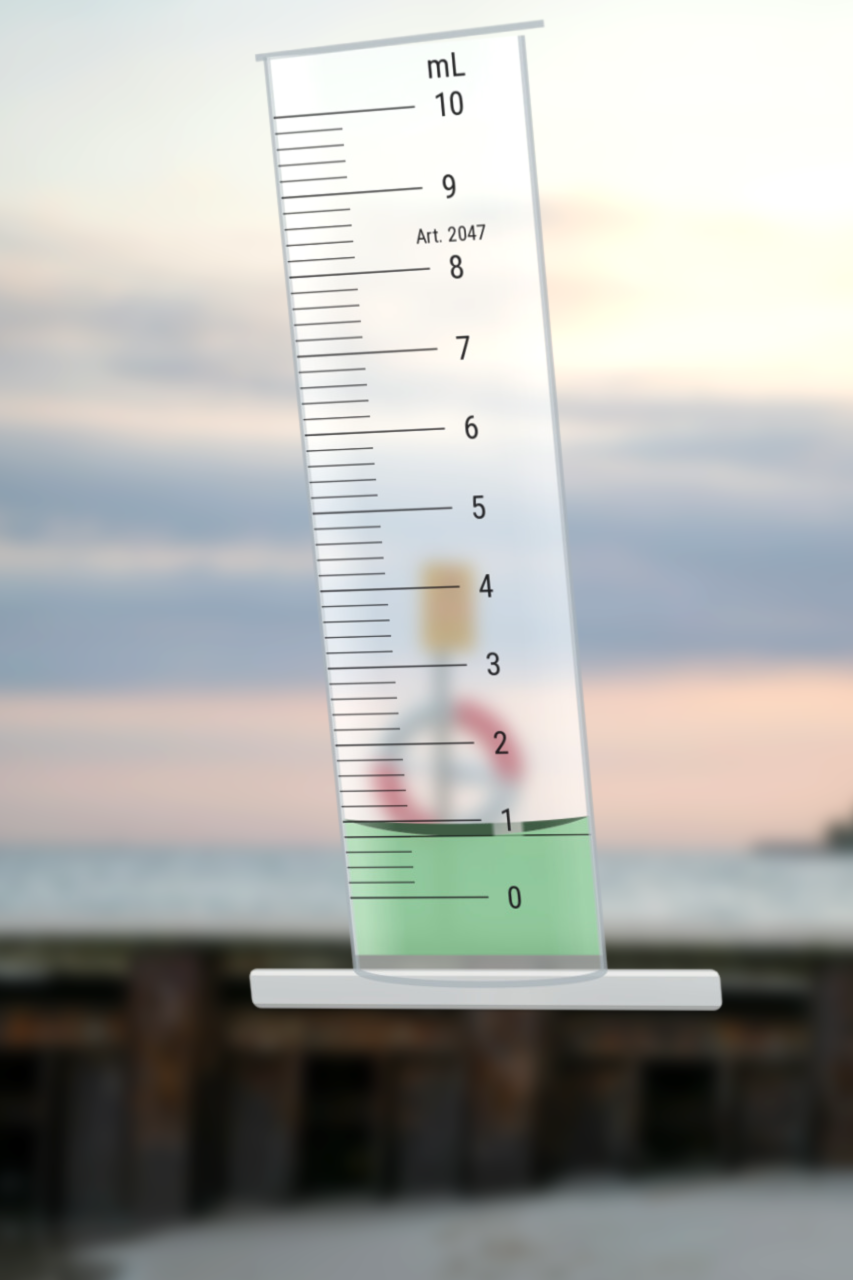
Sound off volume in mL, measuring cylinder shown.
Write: 0.8 mL
